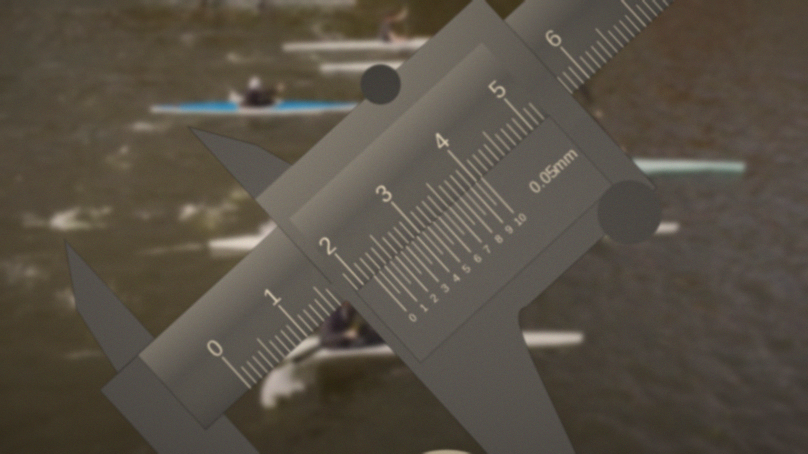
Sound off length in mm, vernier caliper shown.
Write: 21.8 mm
